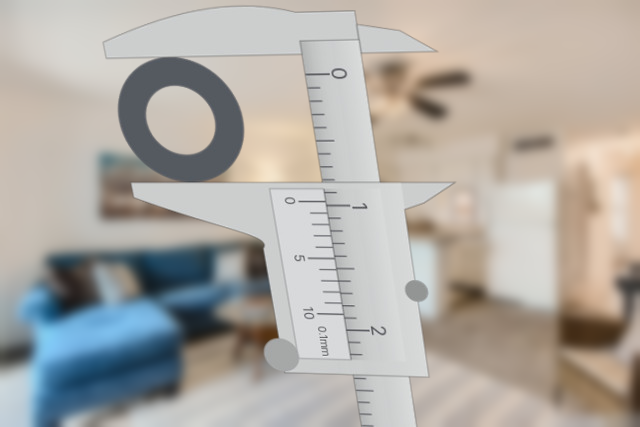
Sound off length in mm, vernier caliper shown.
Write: 9.7 mm
